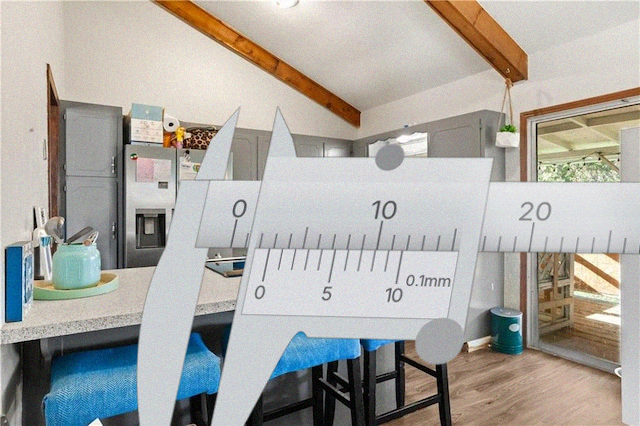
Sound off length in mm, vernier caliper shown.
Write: 2.7 mm
